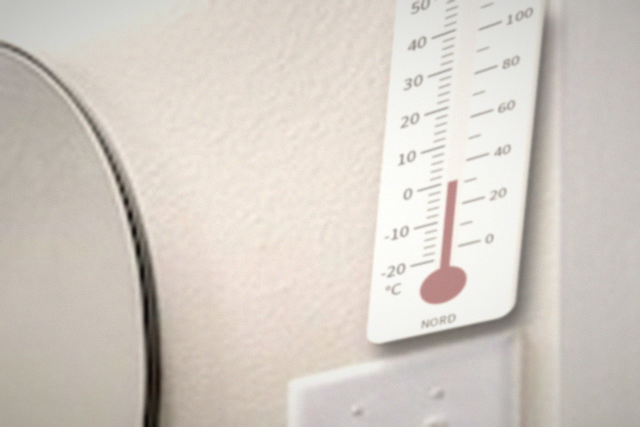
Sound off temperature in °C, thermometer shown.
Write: 0 °C
